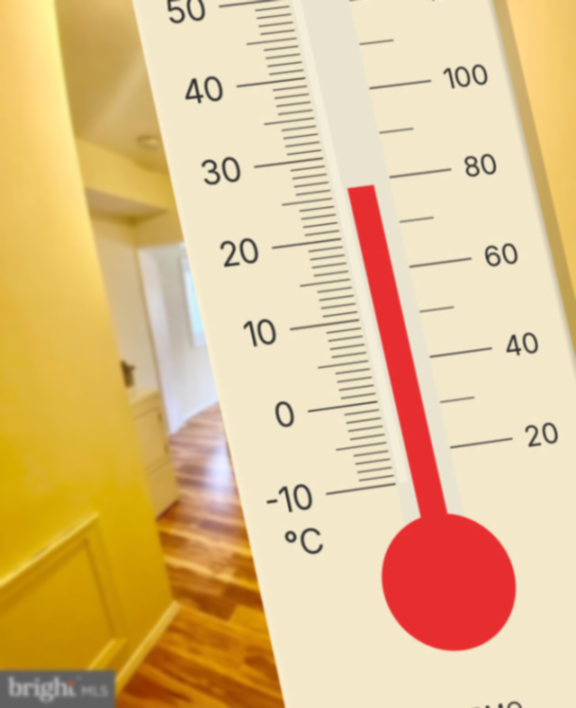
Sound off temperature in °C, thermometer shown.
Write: 26 °C
